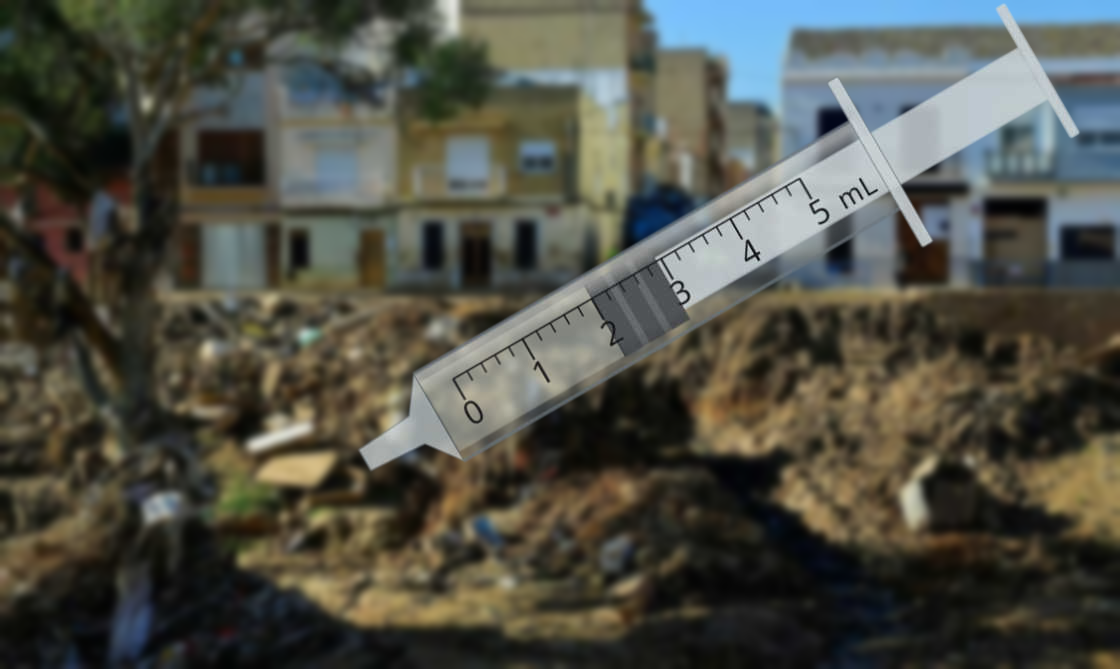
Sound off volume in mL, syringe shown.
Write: 2 mL
